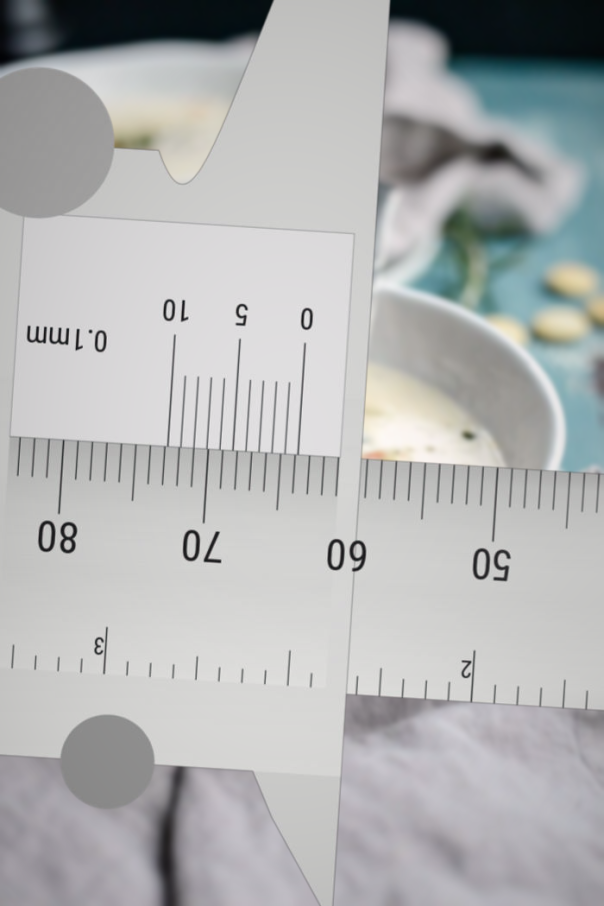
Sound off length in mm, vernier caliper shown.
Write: 63.8 mm
